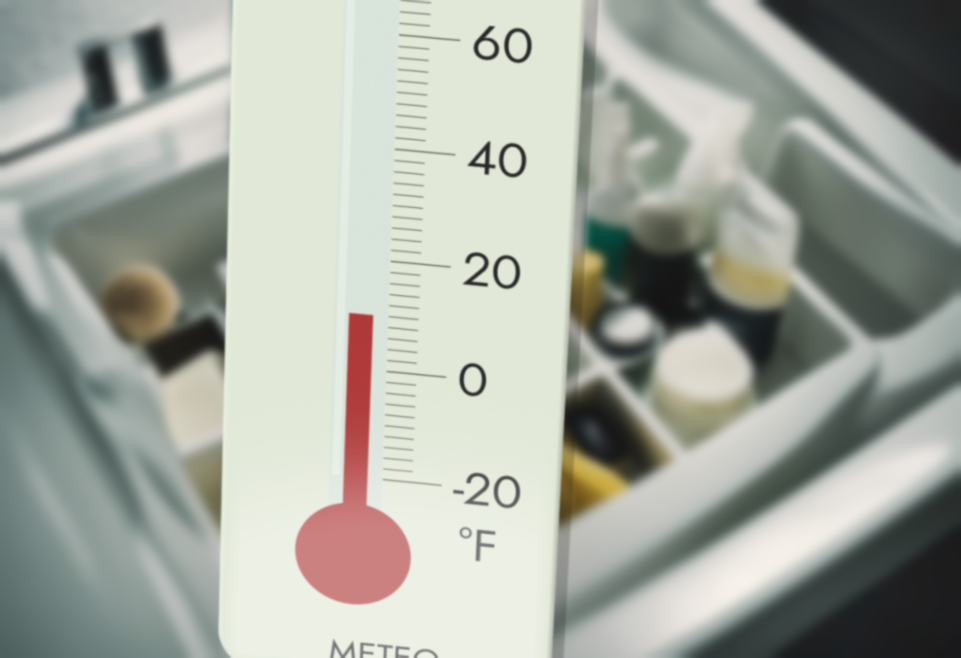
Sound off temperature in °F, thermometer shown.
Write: 10 °F
